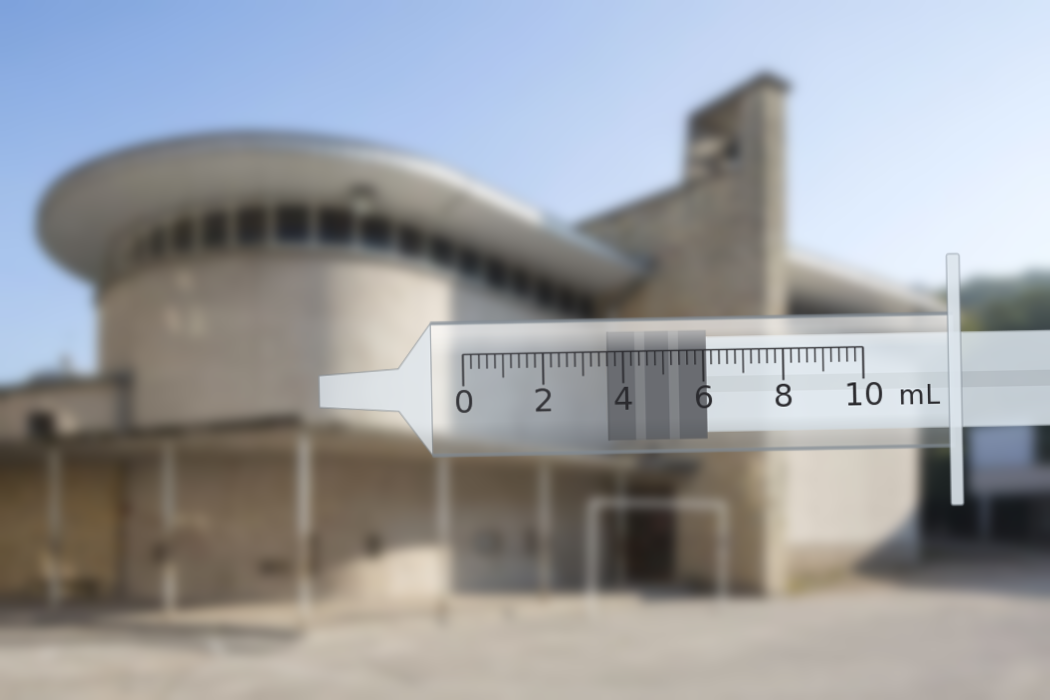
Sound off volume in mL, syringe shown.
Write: 3.6 mL
